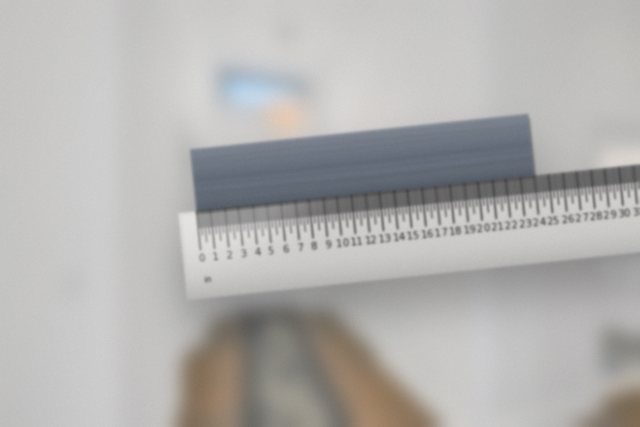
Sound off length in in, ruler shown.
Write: 24 in
